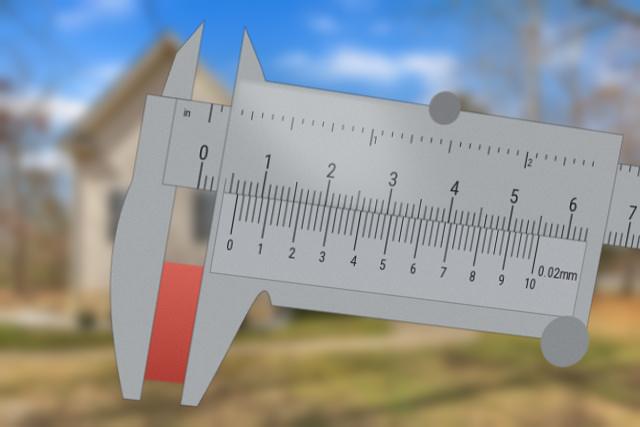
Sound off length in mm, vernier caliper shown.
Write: 6.2 mm
